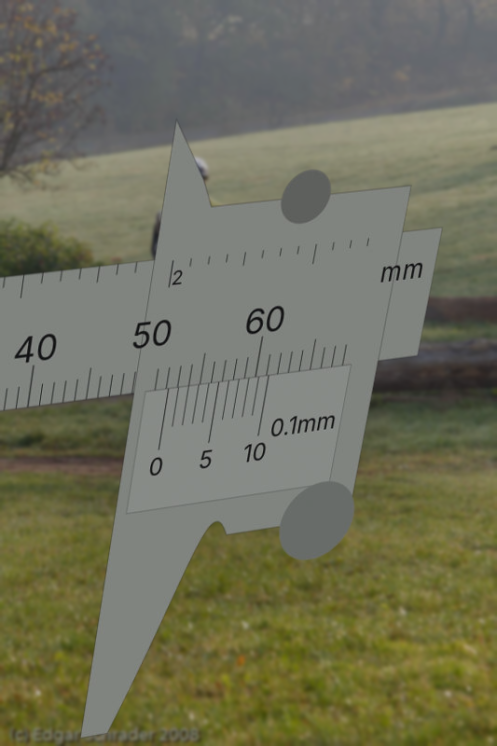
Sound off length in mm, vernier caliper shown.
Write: 52.2 mm
